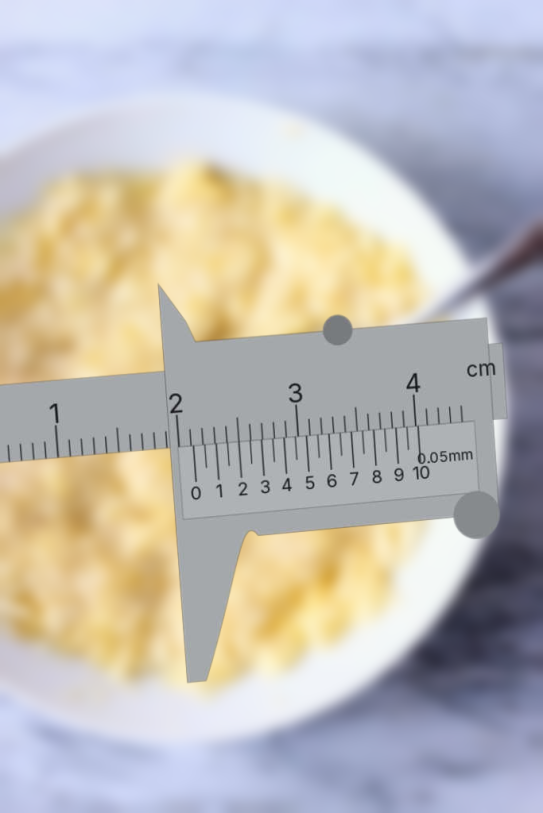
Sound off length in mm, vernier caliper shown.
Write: 21.2 mm
